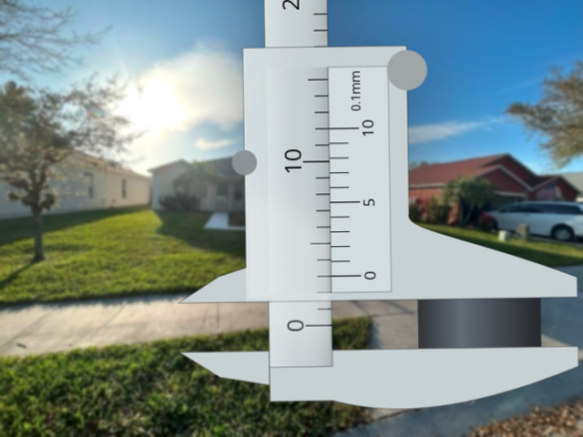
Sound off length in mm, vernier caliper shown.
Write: 3.0 mm
